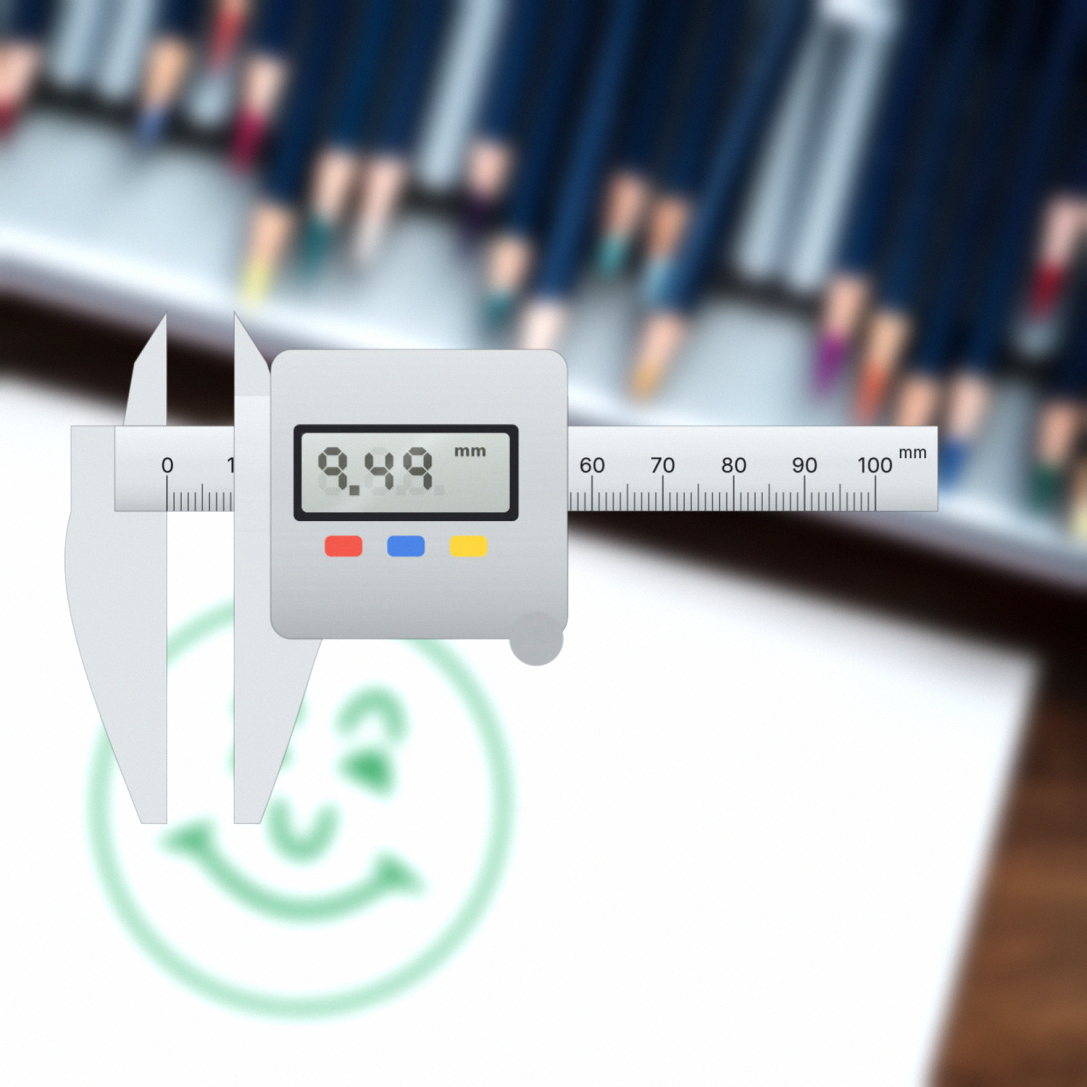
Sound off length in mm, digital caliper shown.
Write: 9.49 mm
